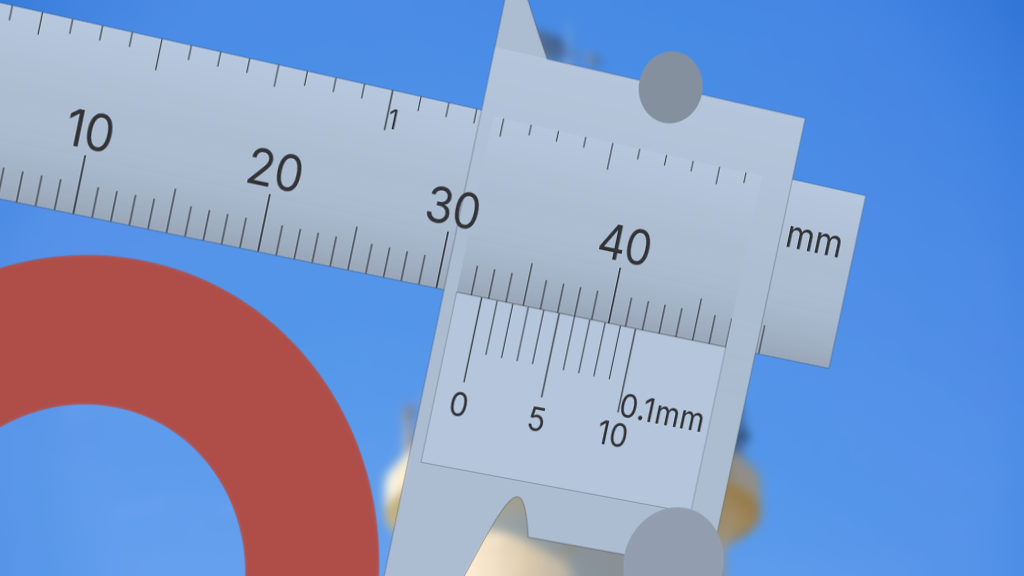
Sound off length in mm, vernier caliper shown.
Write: 32.6 mm
